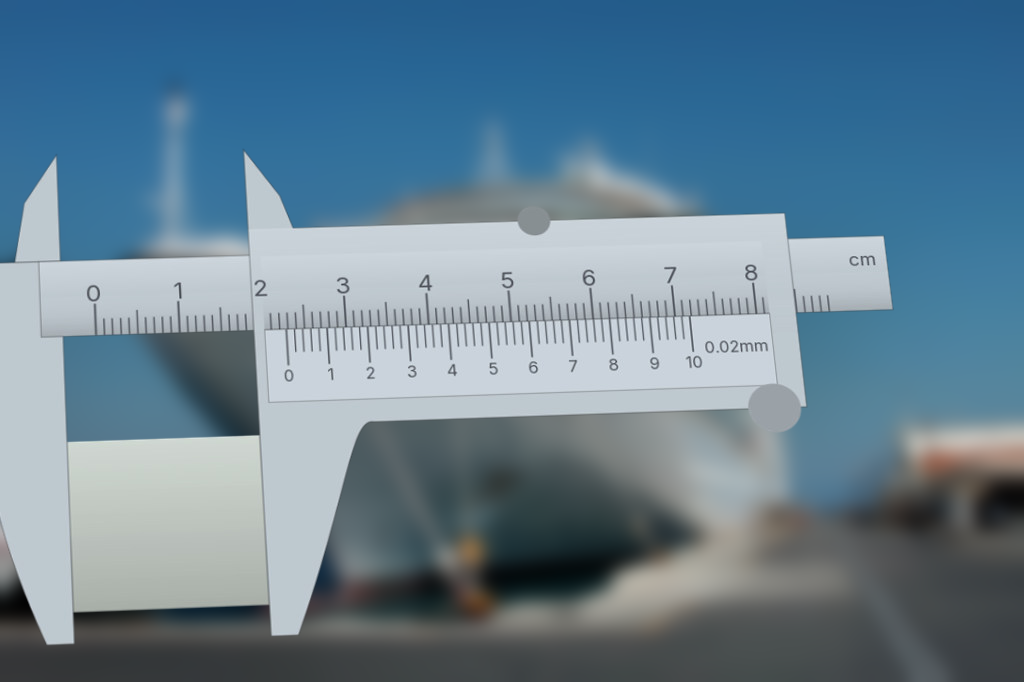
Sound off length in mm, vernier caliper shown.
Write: 22.8 mm
